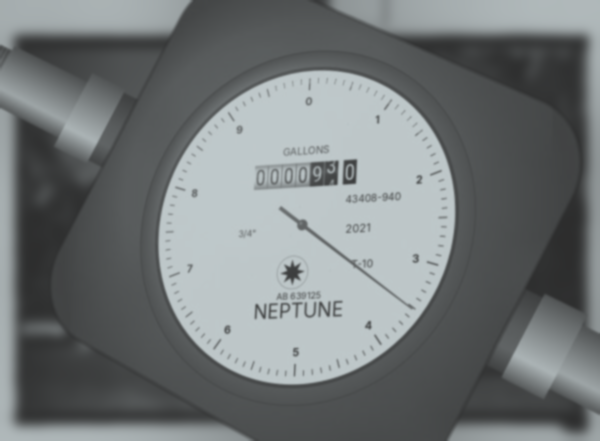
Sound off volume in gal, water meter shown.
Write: 933.5 gal
